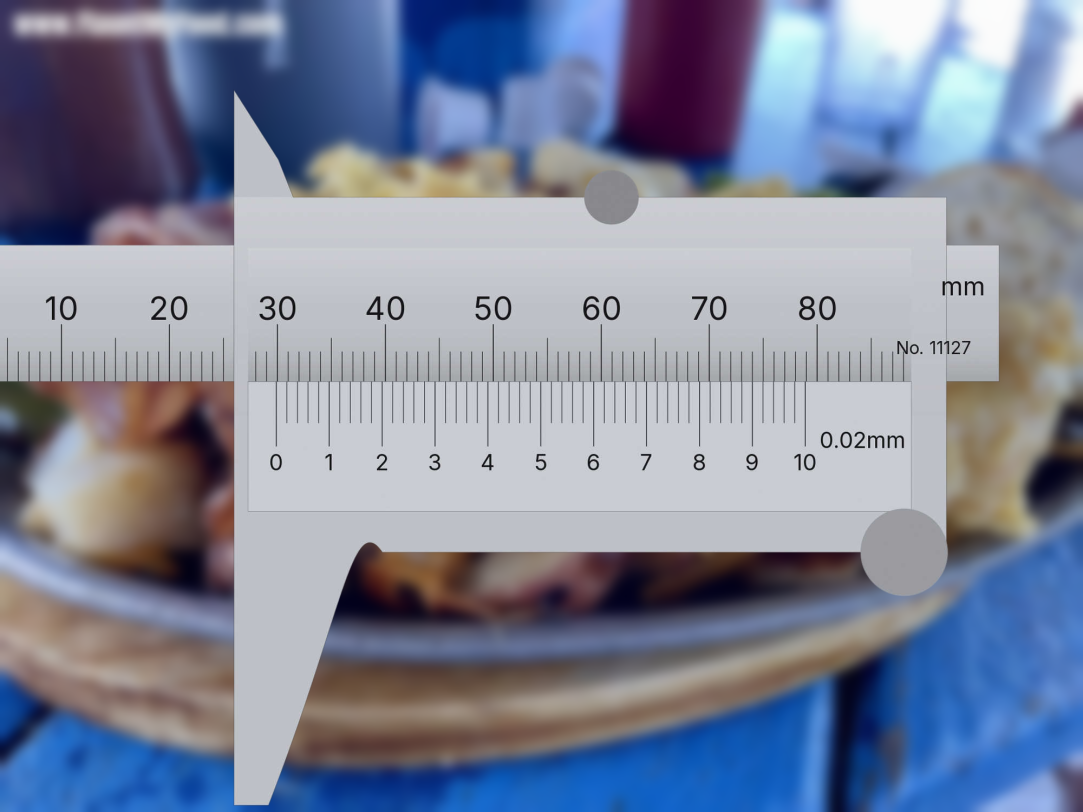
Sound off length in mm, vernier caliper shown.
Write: 29.9 mm
